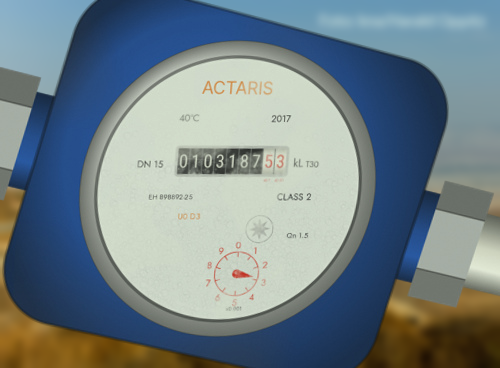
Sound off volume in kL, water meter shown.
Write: 103187.532 kL
